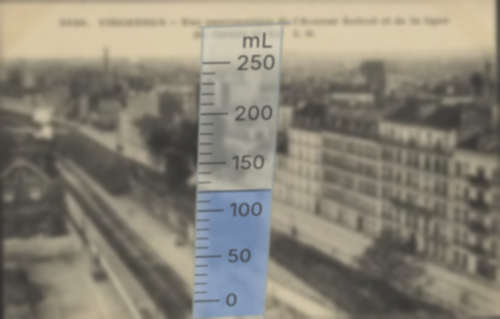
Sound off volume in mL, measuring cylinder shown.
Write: 120 mL
